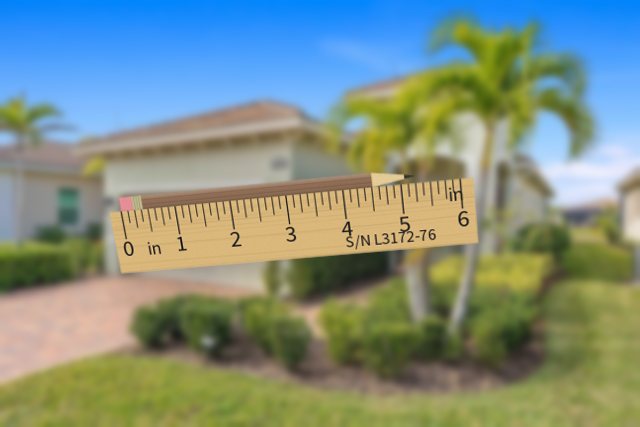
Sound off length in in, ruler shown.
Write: 5.25 in
